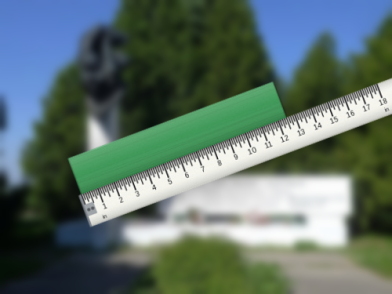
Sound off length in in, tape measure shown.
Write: 12.5 in
